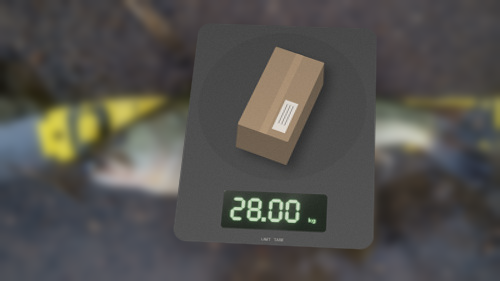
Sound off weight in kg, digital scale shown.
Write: 28.00 kg
